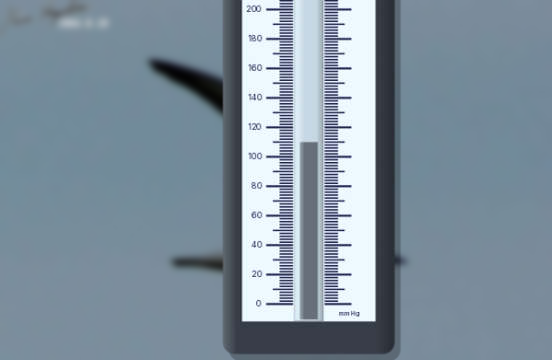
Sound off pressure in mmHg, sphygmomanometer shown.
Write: 110 mmHg
